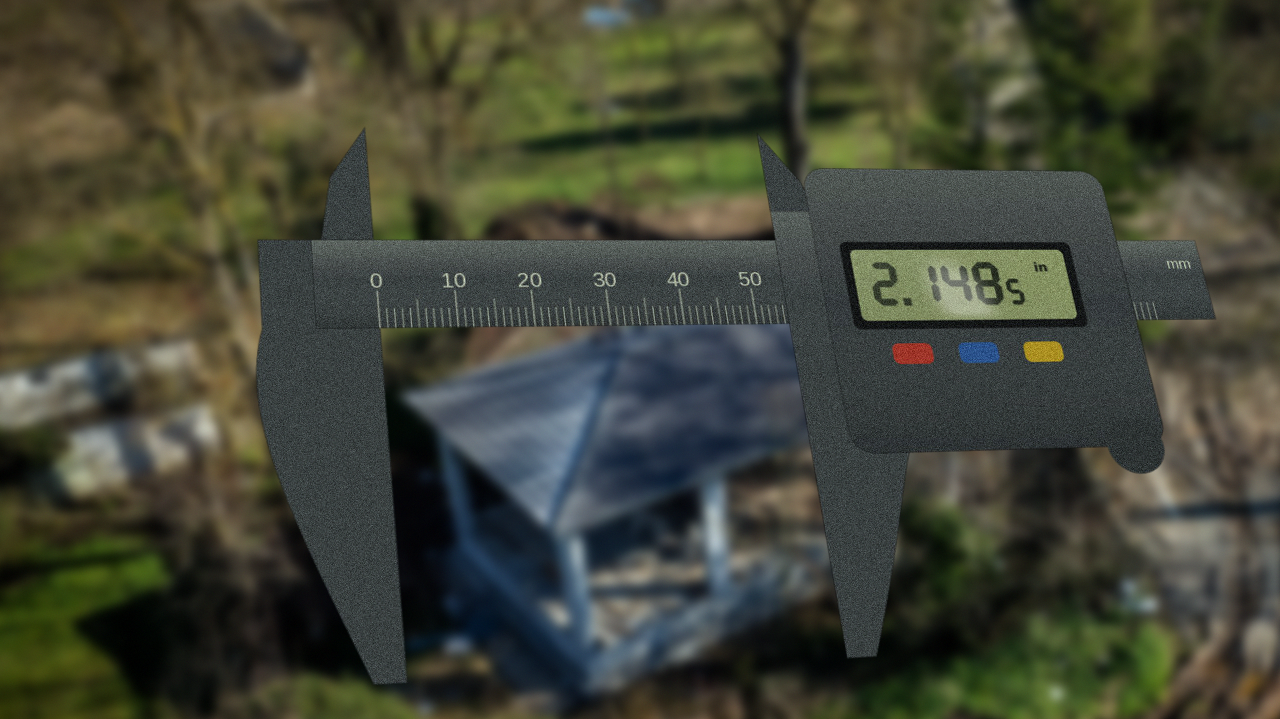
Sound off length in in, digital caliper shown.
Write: 2.1485 in
